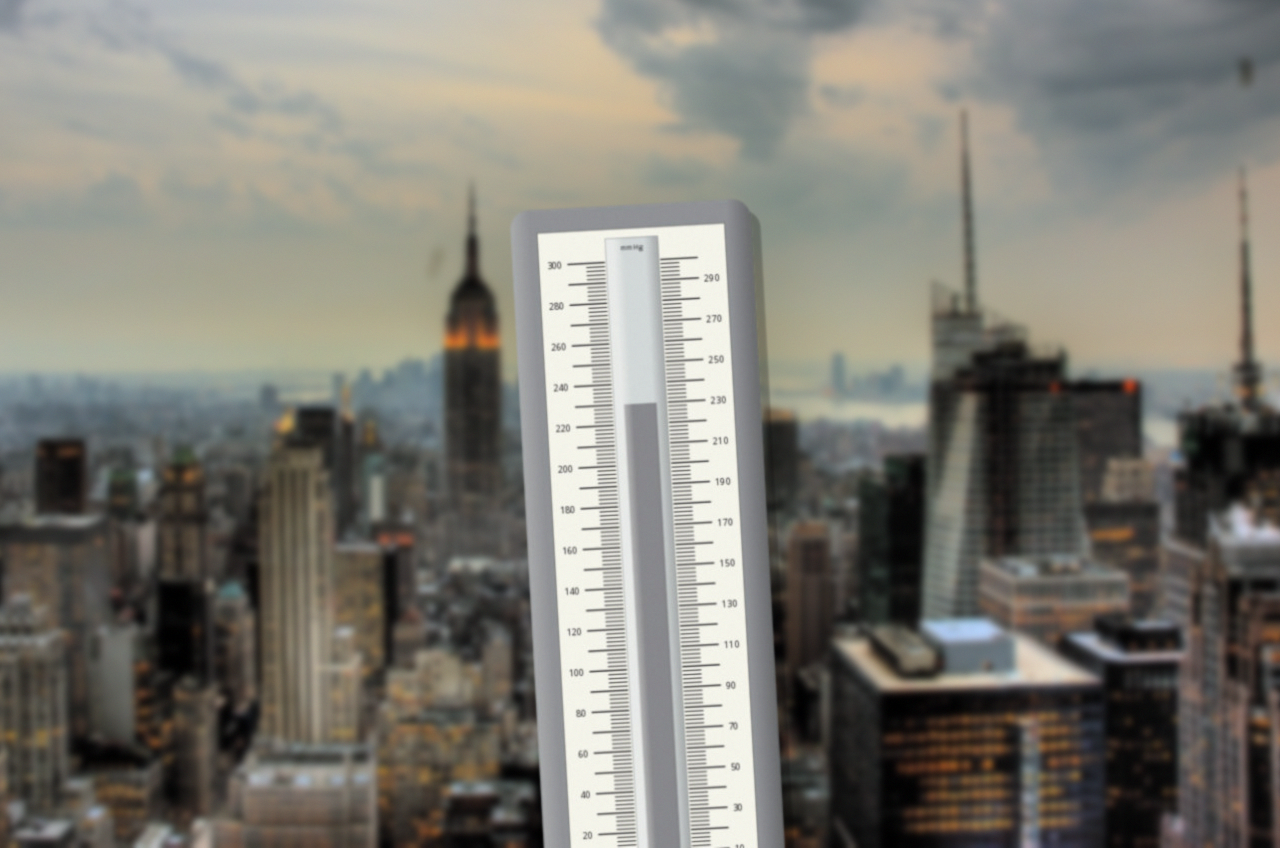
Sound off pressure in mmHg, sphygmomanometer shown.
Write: 230 mmHg
